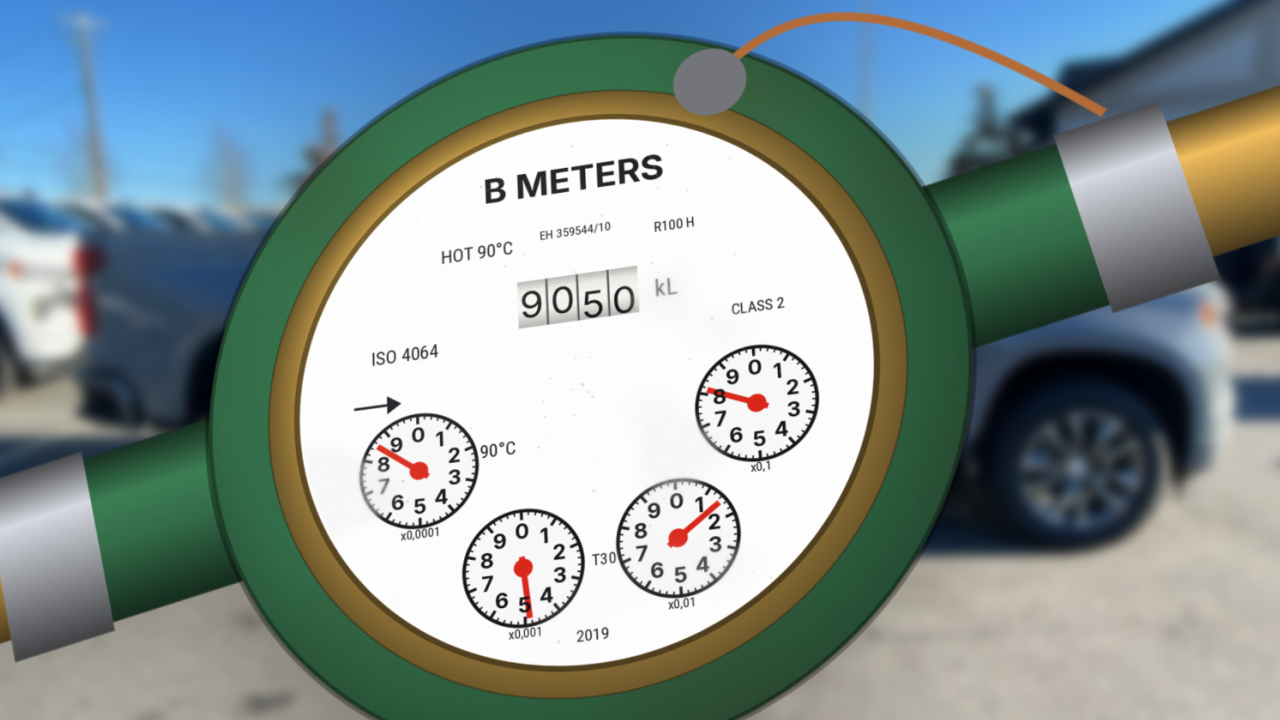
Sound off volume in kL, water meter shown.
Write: 9049.8148 kL
